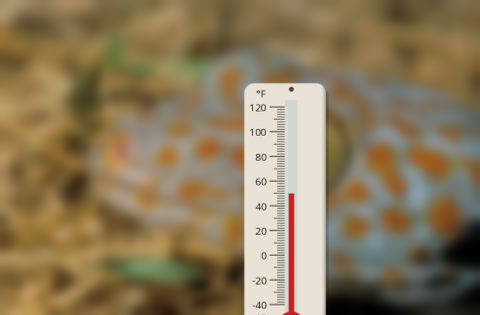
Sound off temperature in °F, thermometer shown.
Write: 50 °F
